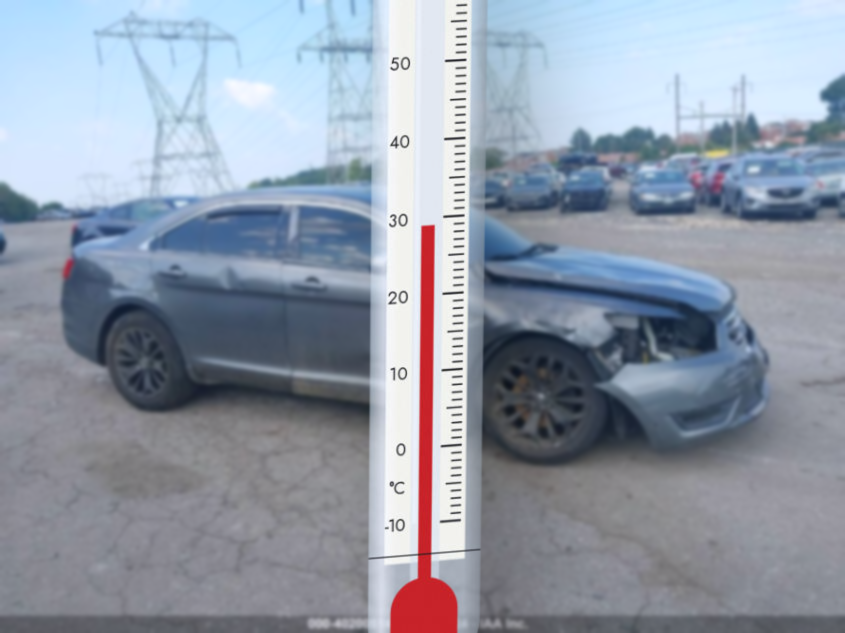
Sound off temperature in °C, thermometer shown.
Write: 29 °C
